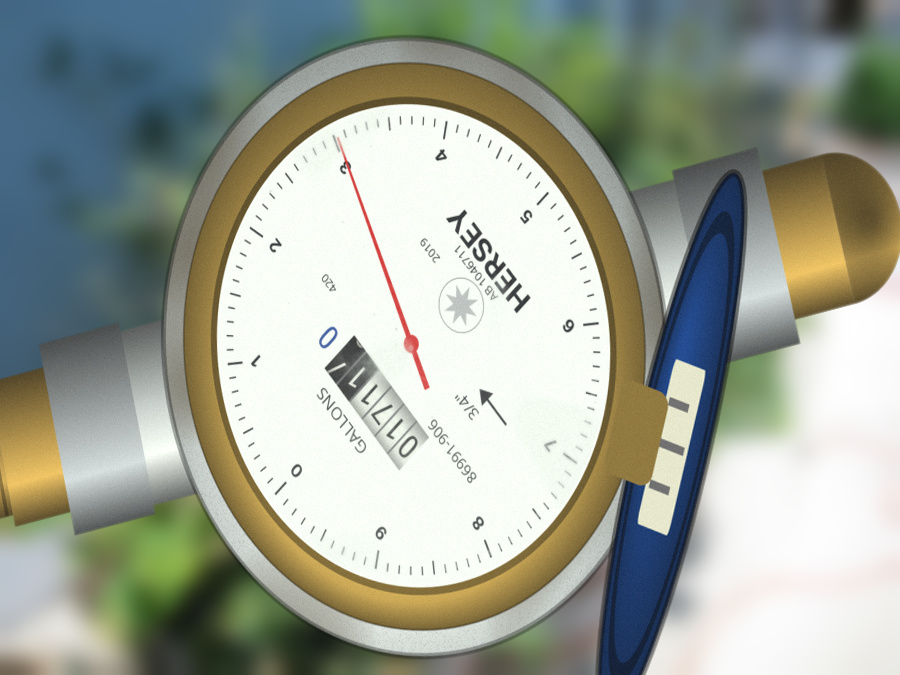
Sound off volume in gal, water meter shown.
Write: 171173.0 gal
